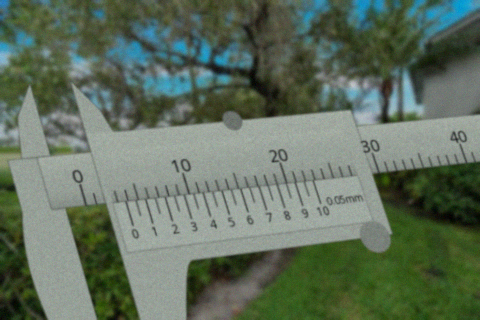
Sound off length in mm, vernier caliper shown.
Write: 3.8 mm
